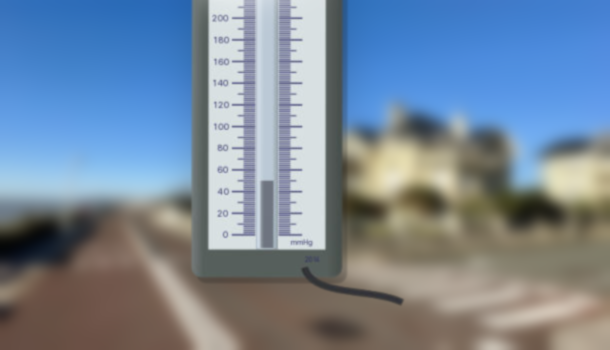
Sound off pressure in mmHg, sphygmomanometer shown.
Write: 50 mmHg
